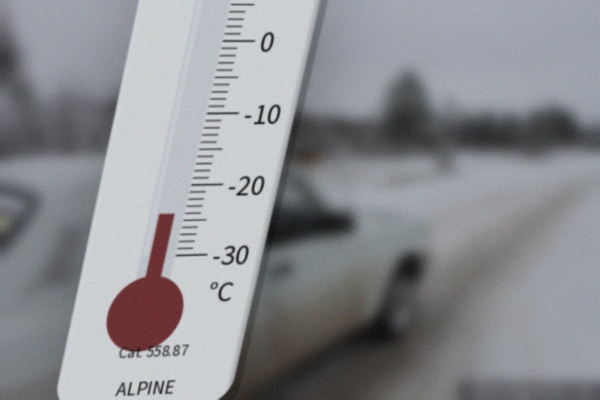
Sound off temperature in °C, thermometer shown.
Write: -24 °C
